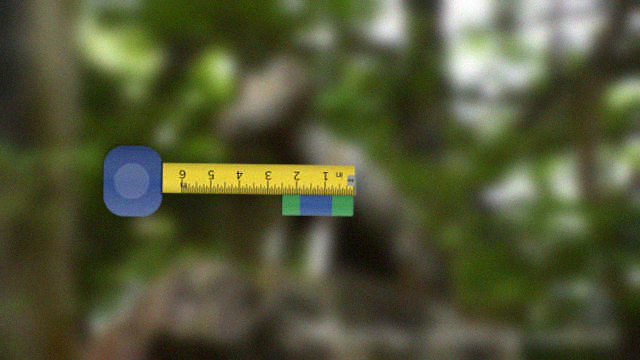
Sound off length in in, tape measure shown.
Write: 2.5 in
